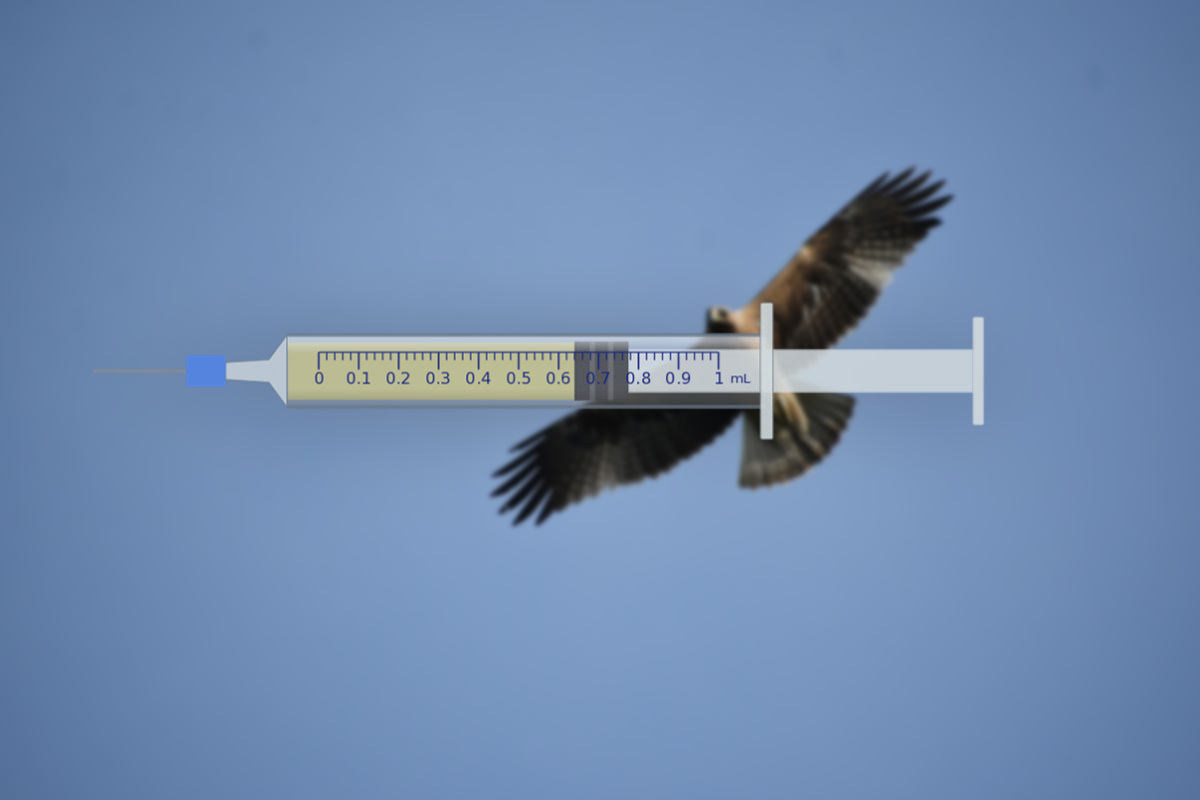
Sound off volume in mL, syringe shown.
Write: 0.64 mL
